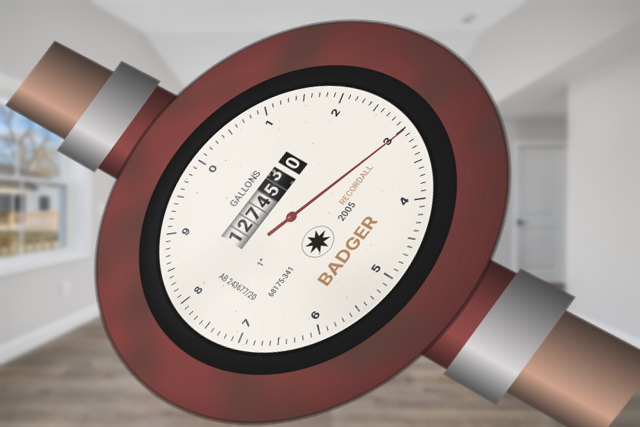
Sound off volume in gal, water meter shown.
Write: 1274533.0 gal
